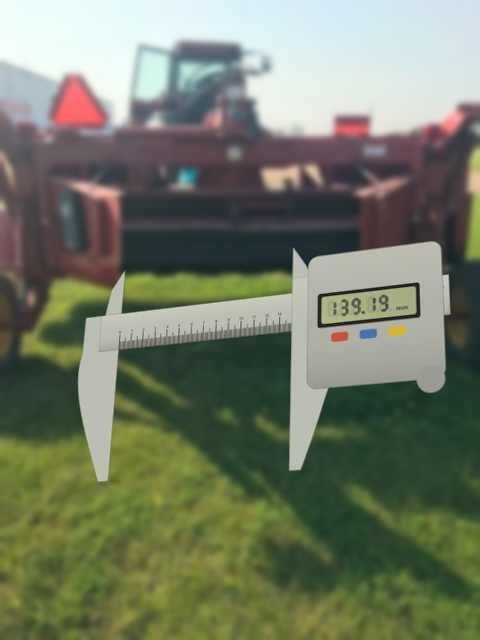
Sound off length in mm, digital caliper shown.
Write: 139.19 mm
